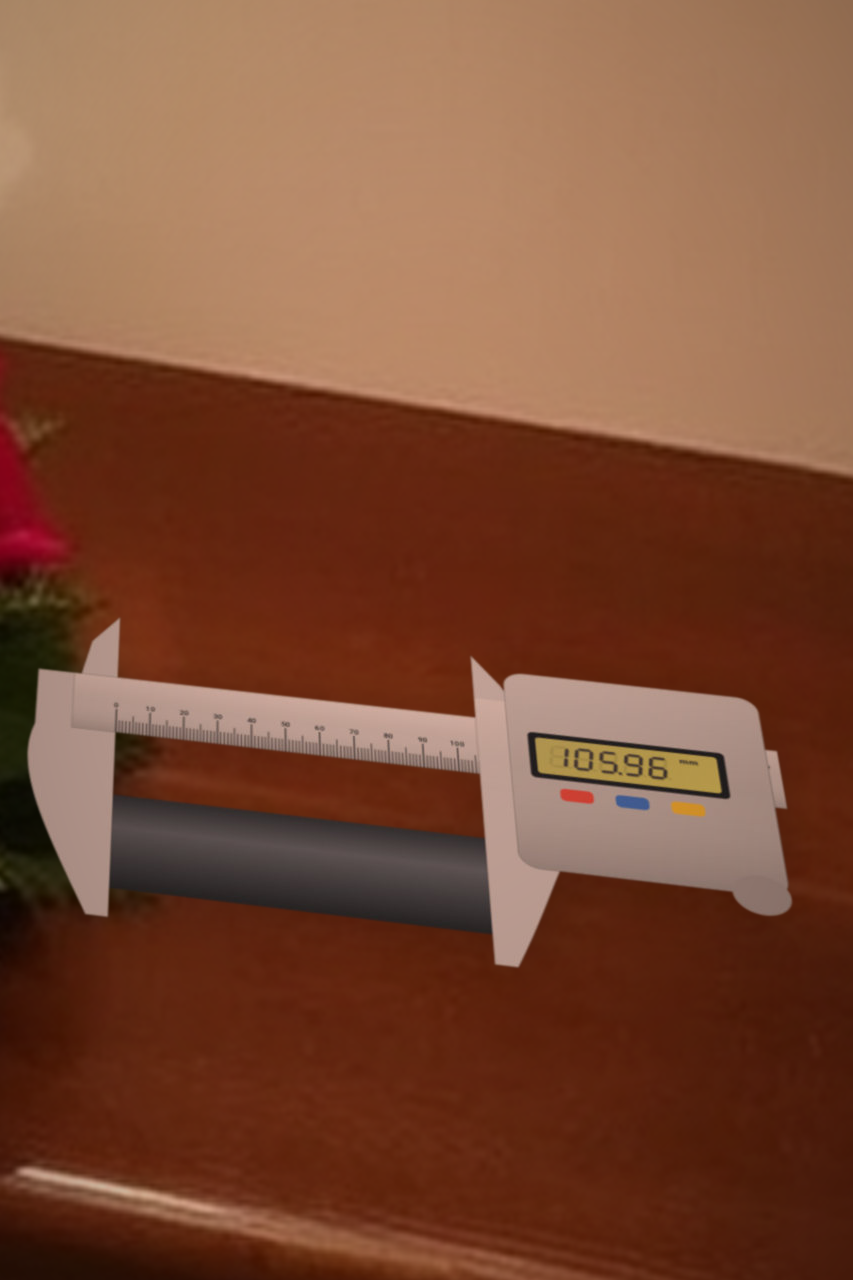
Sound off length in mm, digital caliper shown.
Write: 105.96 mm
